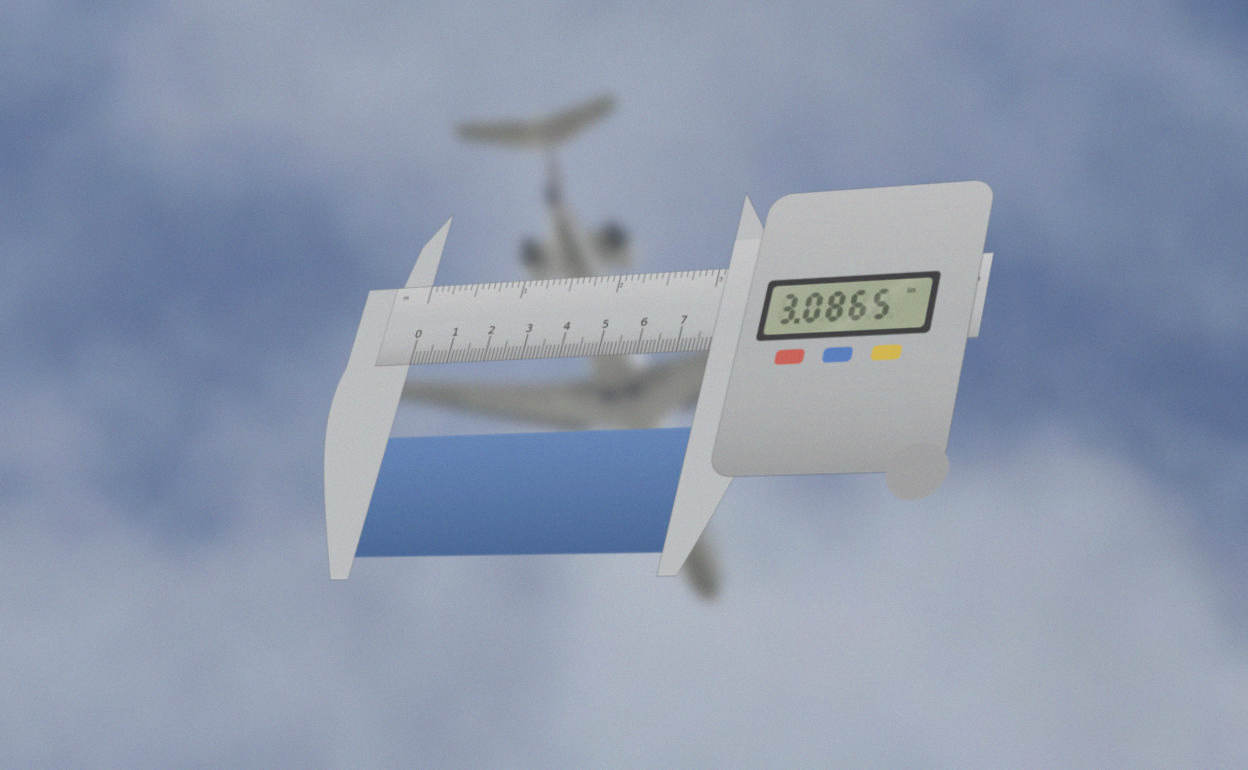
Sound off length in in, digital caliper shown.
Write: 3.0865 in
